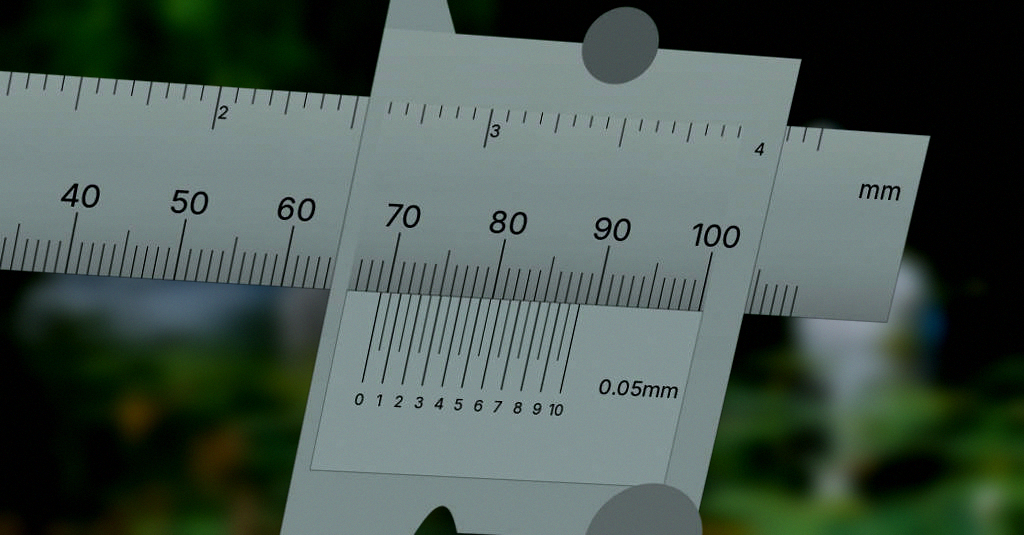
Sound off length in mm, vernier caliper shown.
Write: 69.4 mm
